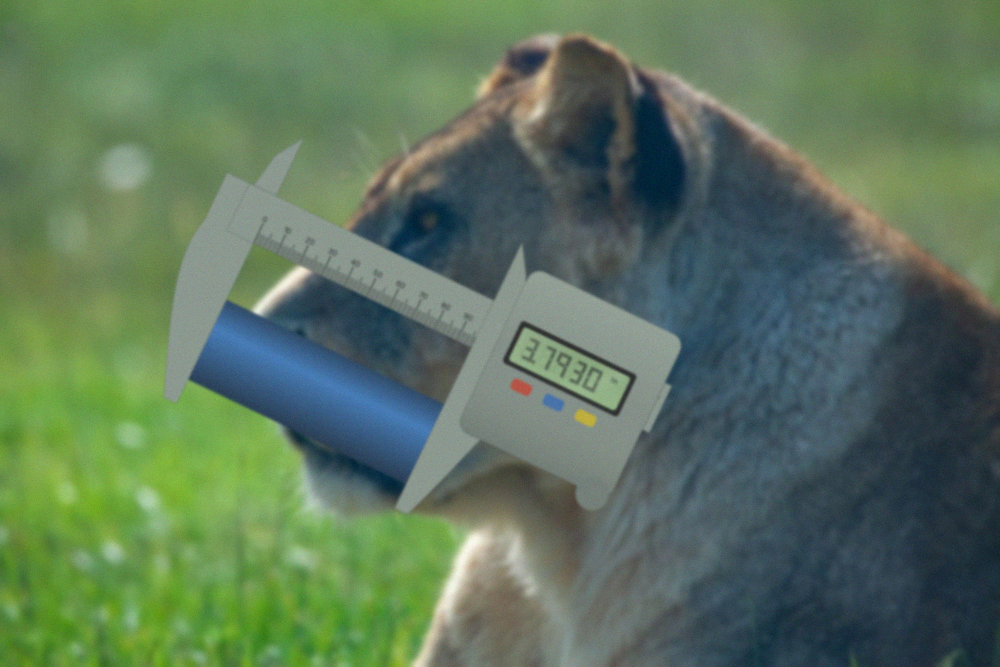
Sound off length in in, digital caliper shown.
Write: 3.7930 in
